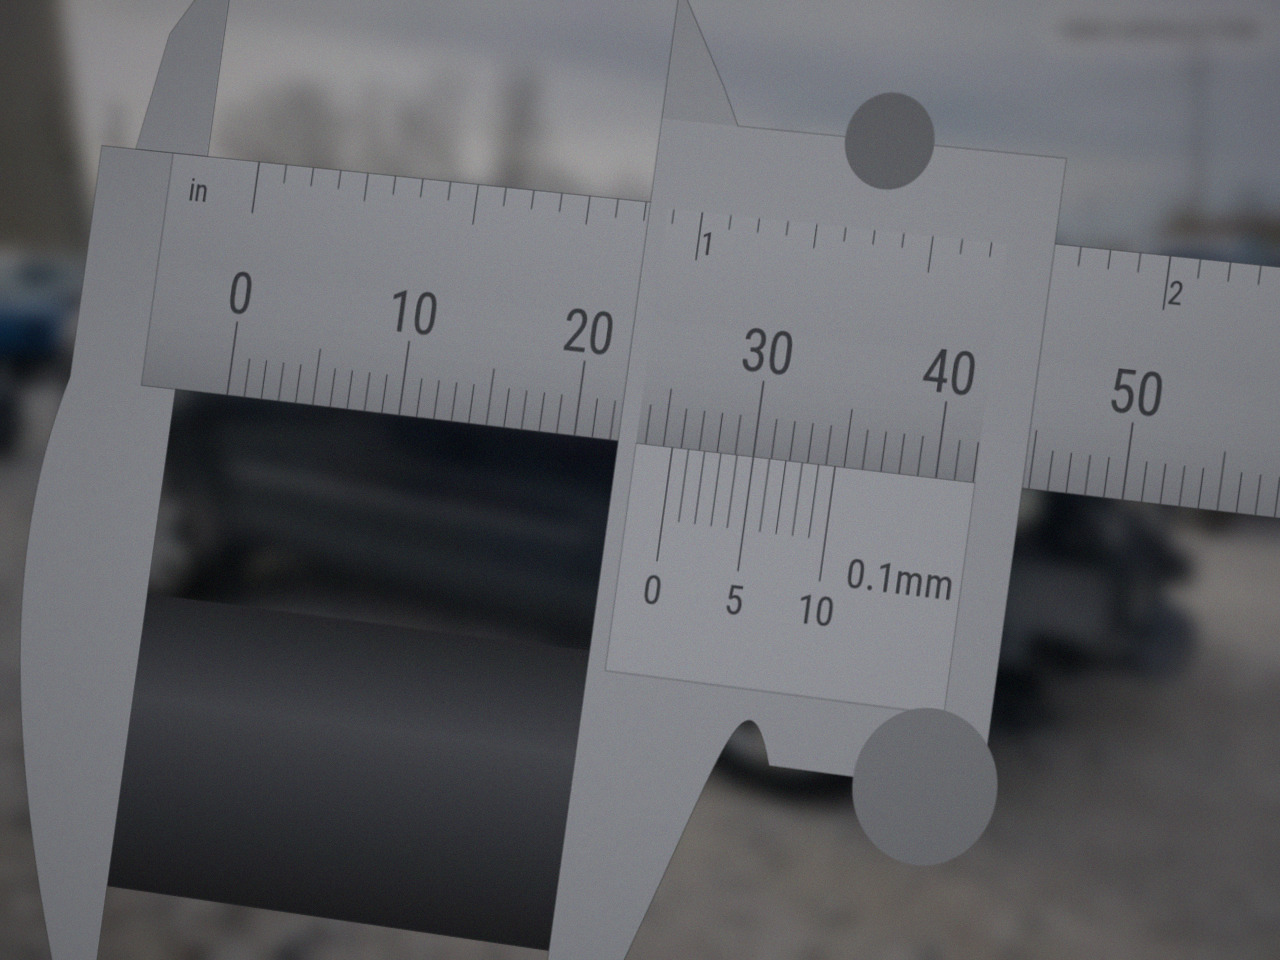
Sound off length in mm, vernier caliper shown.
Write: 25.5 mm
